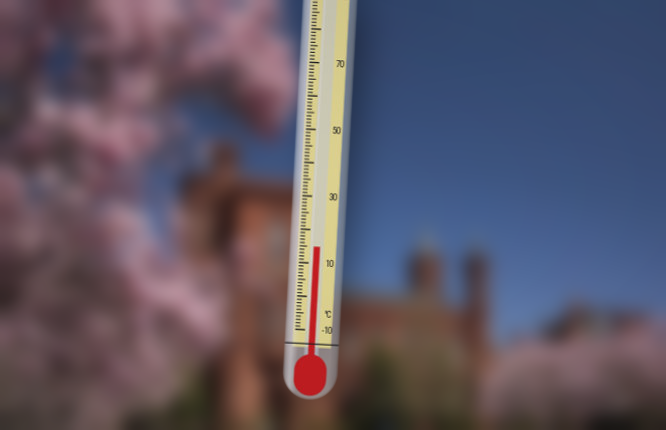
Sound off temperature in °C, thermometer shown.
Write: 15 °C
